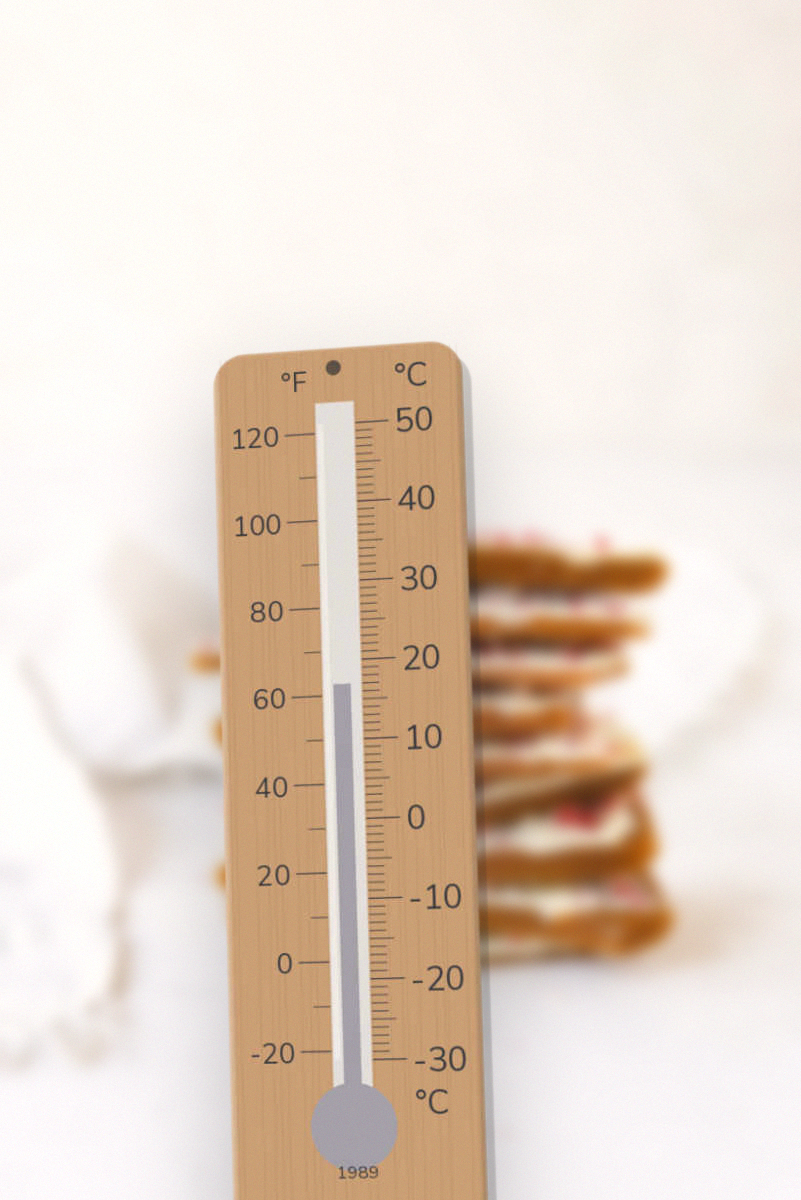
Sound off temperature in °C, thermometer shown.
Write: 17 °C
